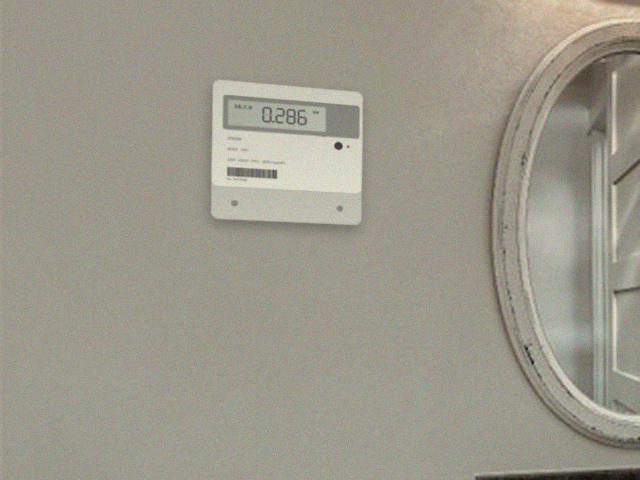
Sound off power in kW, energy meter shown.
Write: 0.286 kW
